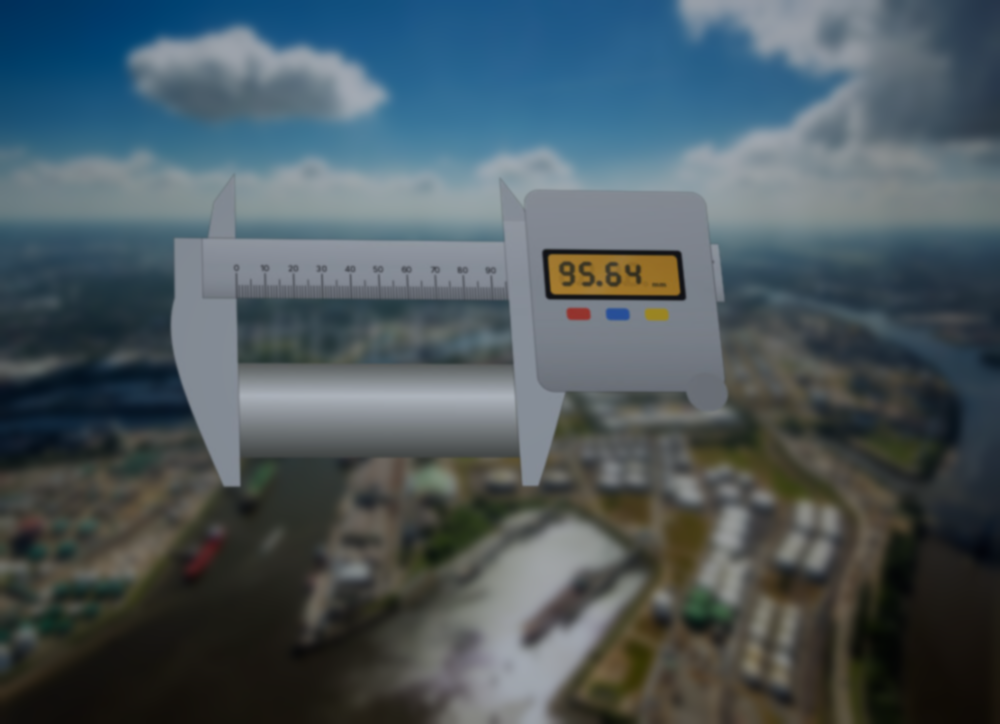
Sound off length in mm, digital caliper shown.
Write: 95.64 mm
